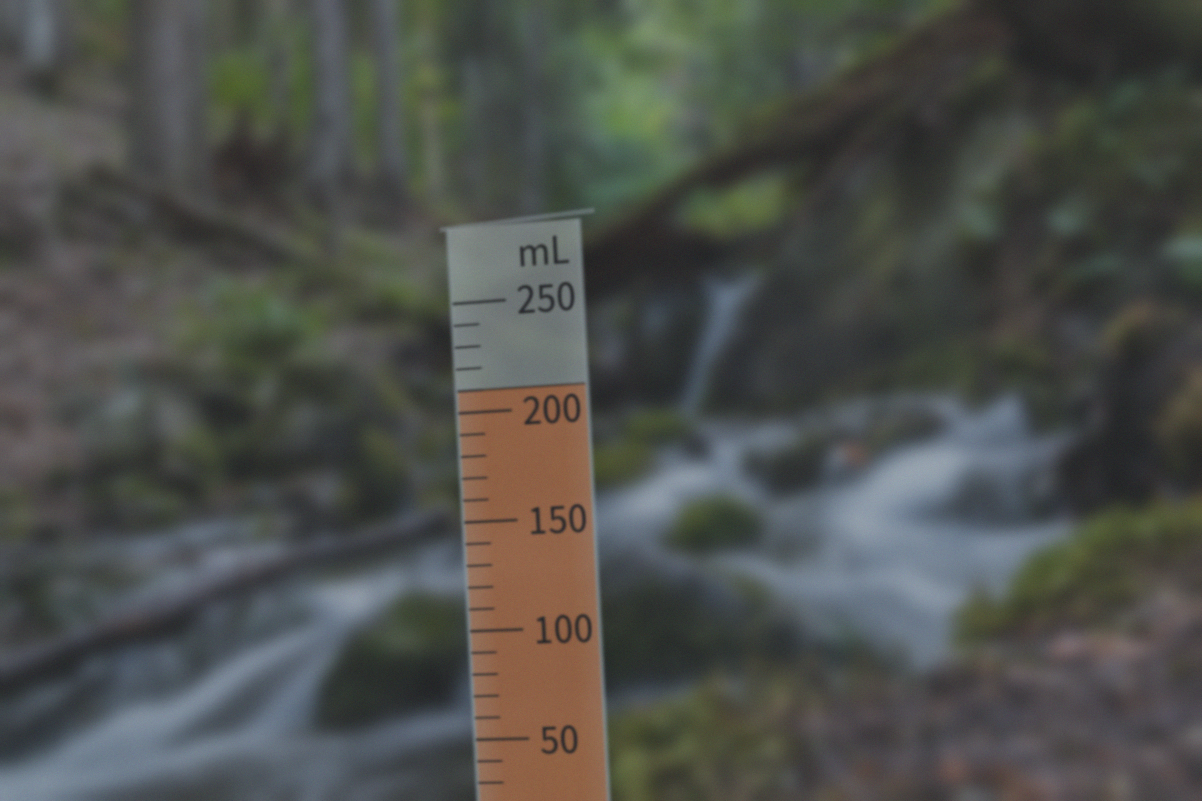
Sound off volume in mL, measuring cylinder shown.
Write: 210 mL
